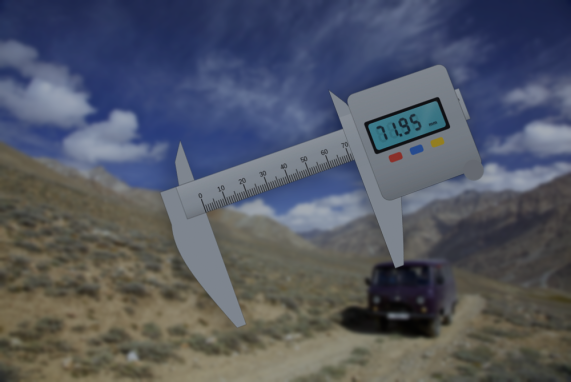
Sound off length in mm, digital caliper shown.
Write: 71.95 mm
